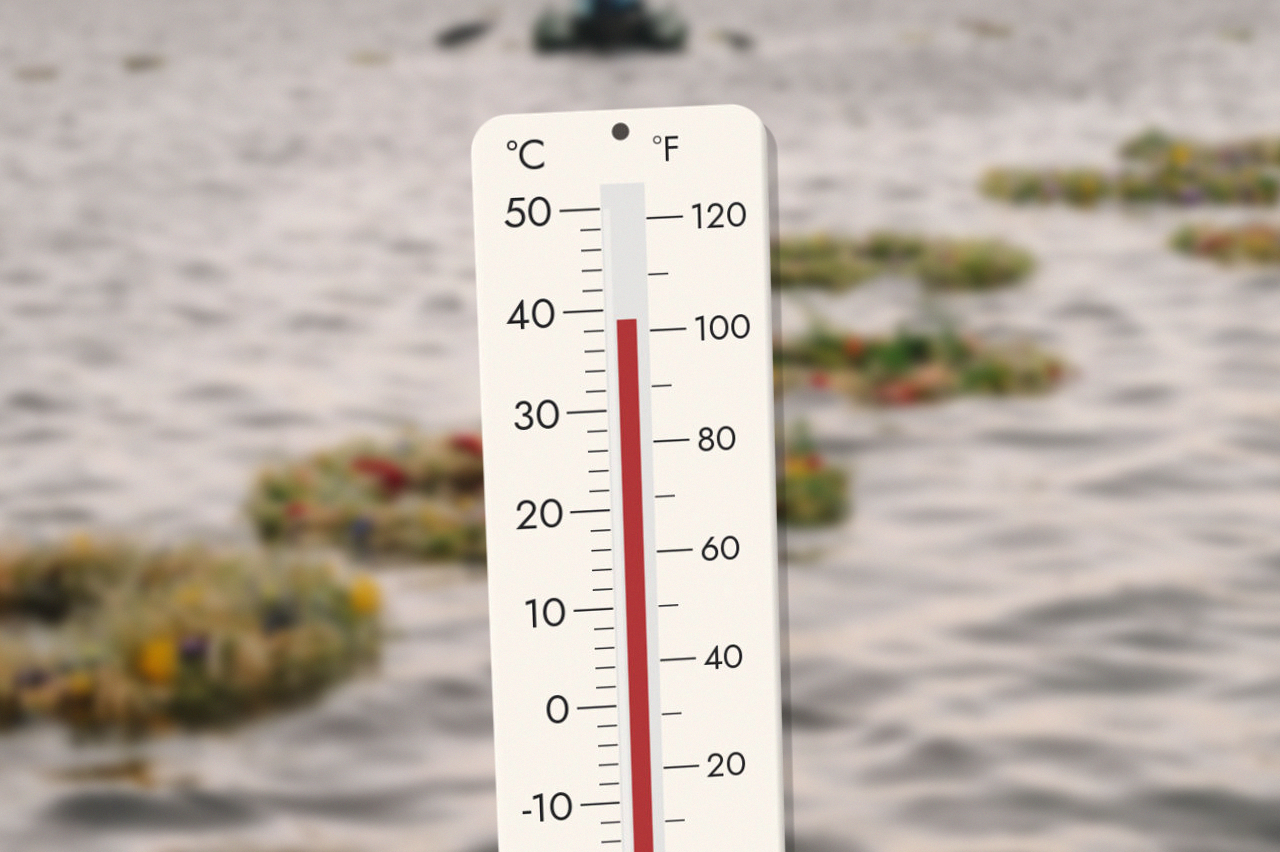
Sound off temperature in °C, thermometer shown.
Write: 39 °C
